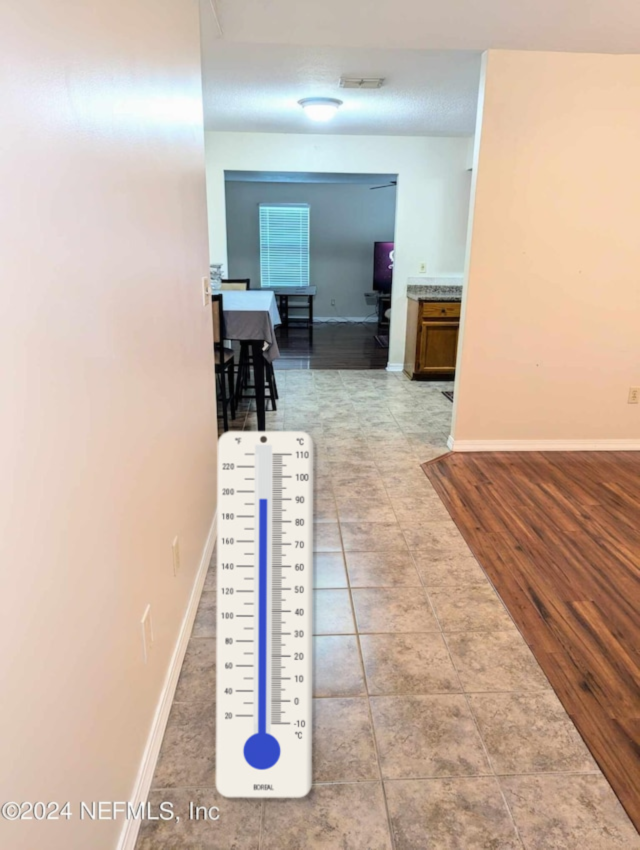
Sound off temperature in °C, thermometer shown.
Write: 90 °C
